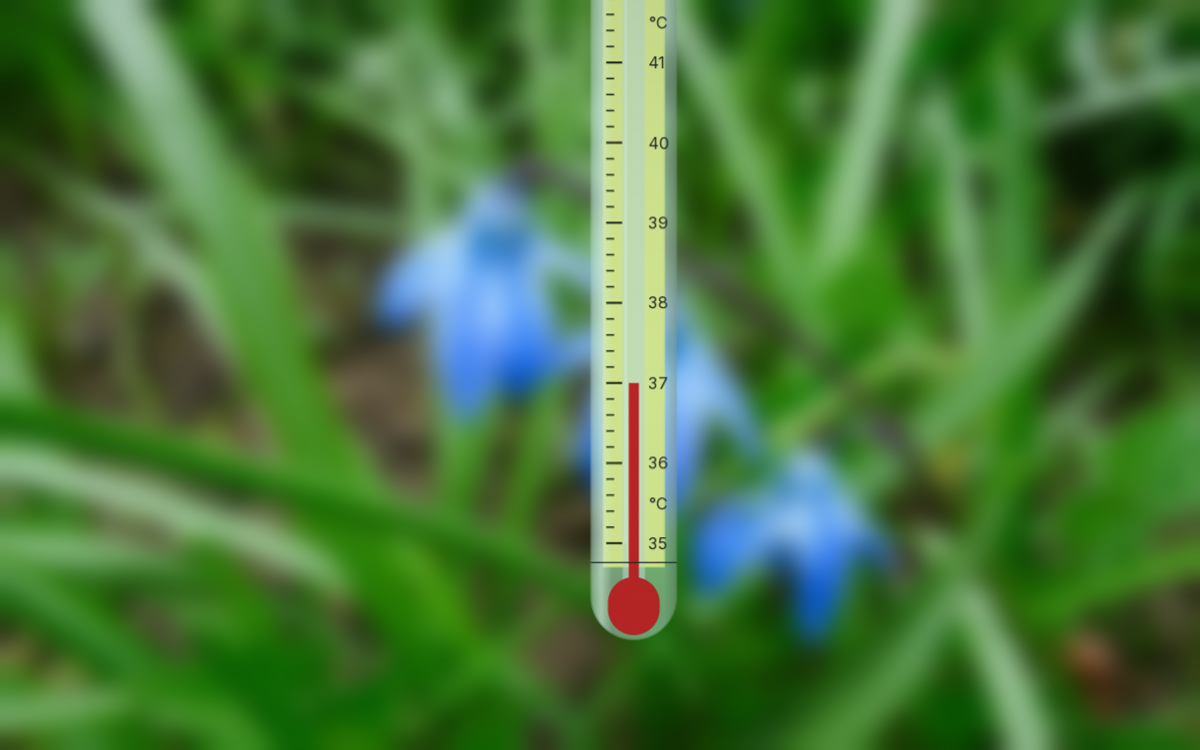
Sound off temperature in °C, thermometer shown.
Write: 37 °C
